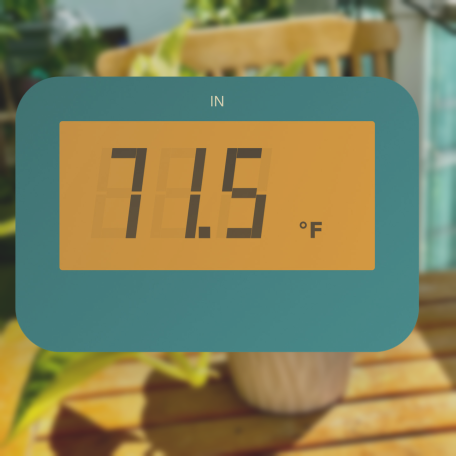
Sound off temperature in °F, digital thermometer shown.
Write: 71.5 °F
